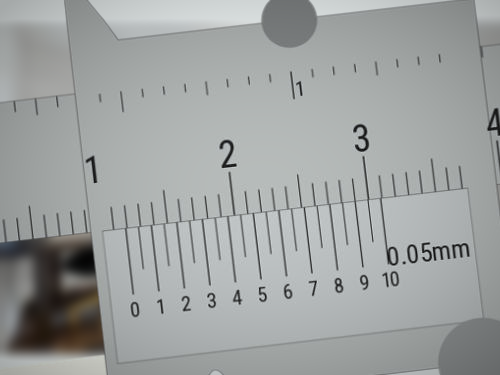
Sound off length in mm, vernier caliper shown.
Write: 11.9 mm
